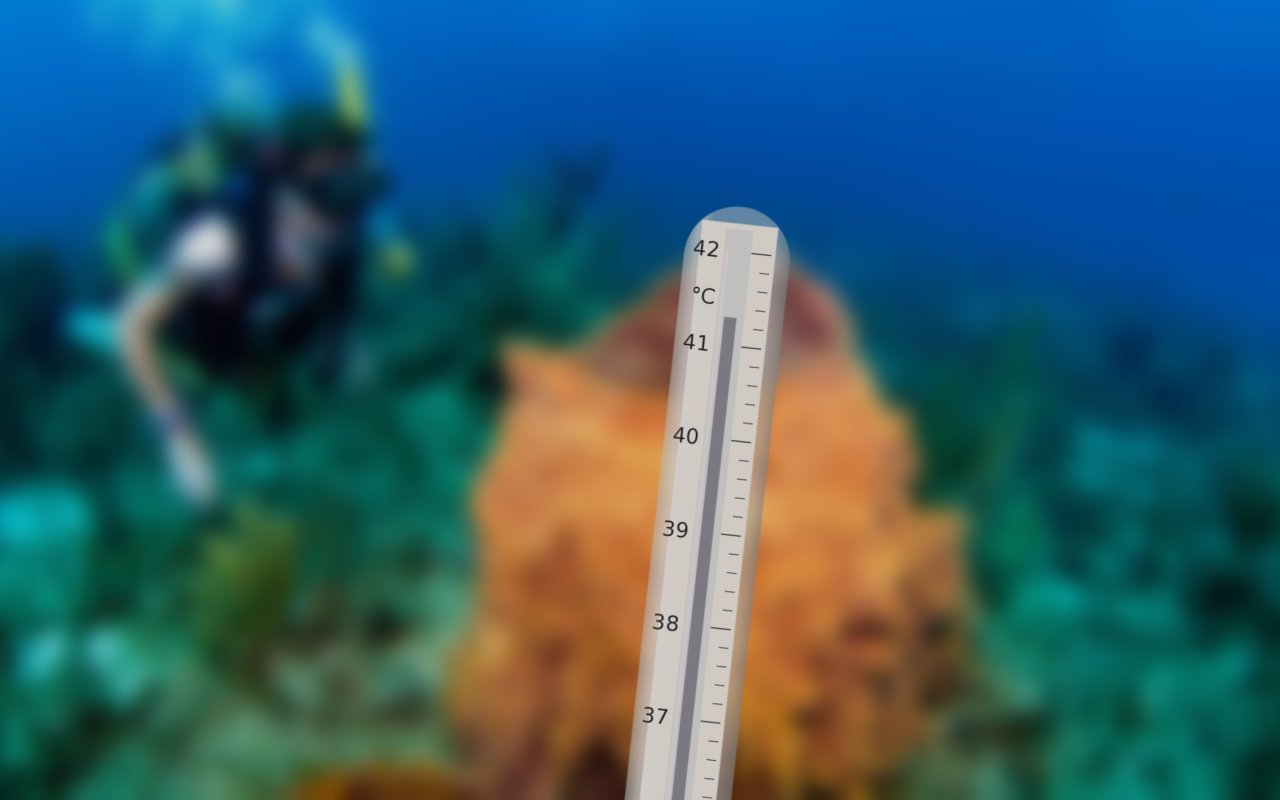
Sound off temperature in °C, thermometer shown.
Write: 41.3 °C
